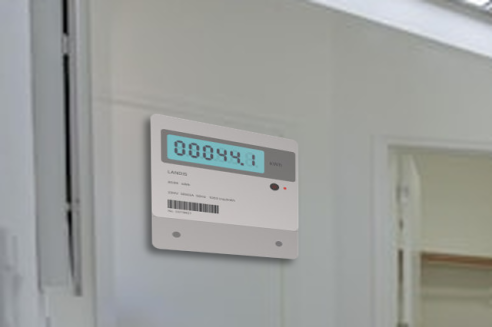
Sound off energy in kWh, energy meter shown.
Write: 44.1 kWh
